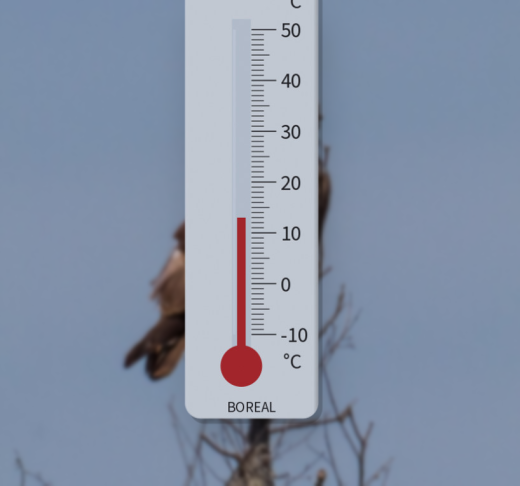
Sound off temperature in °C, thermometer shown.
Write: 13 °C
